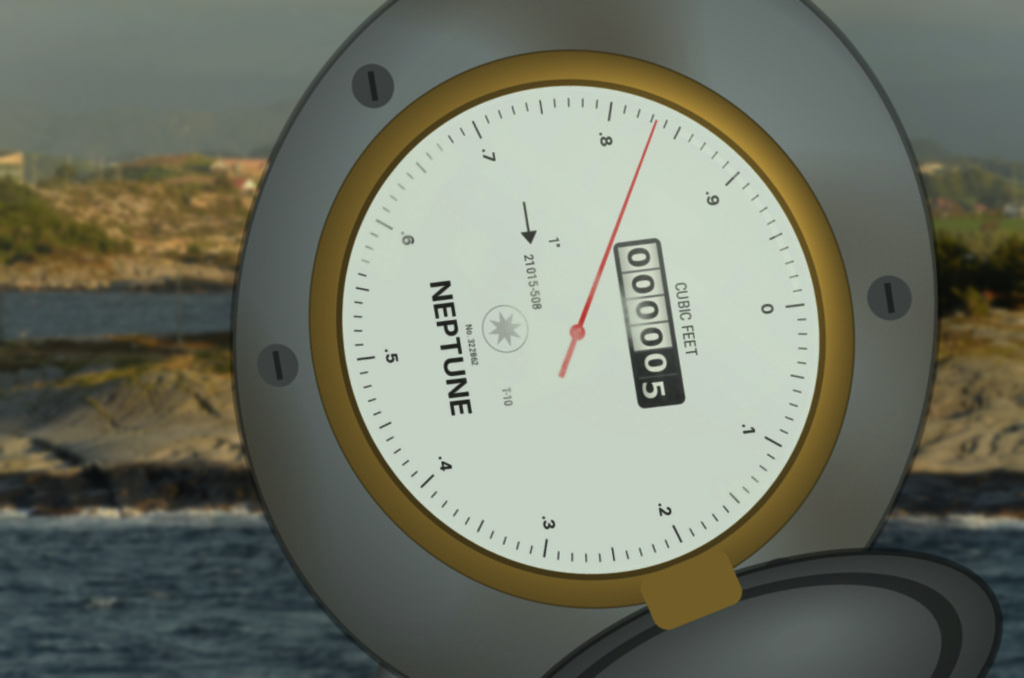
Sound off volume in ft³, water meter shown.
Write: 4.83 ft³
